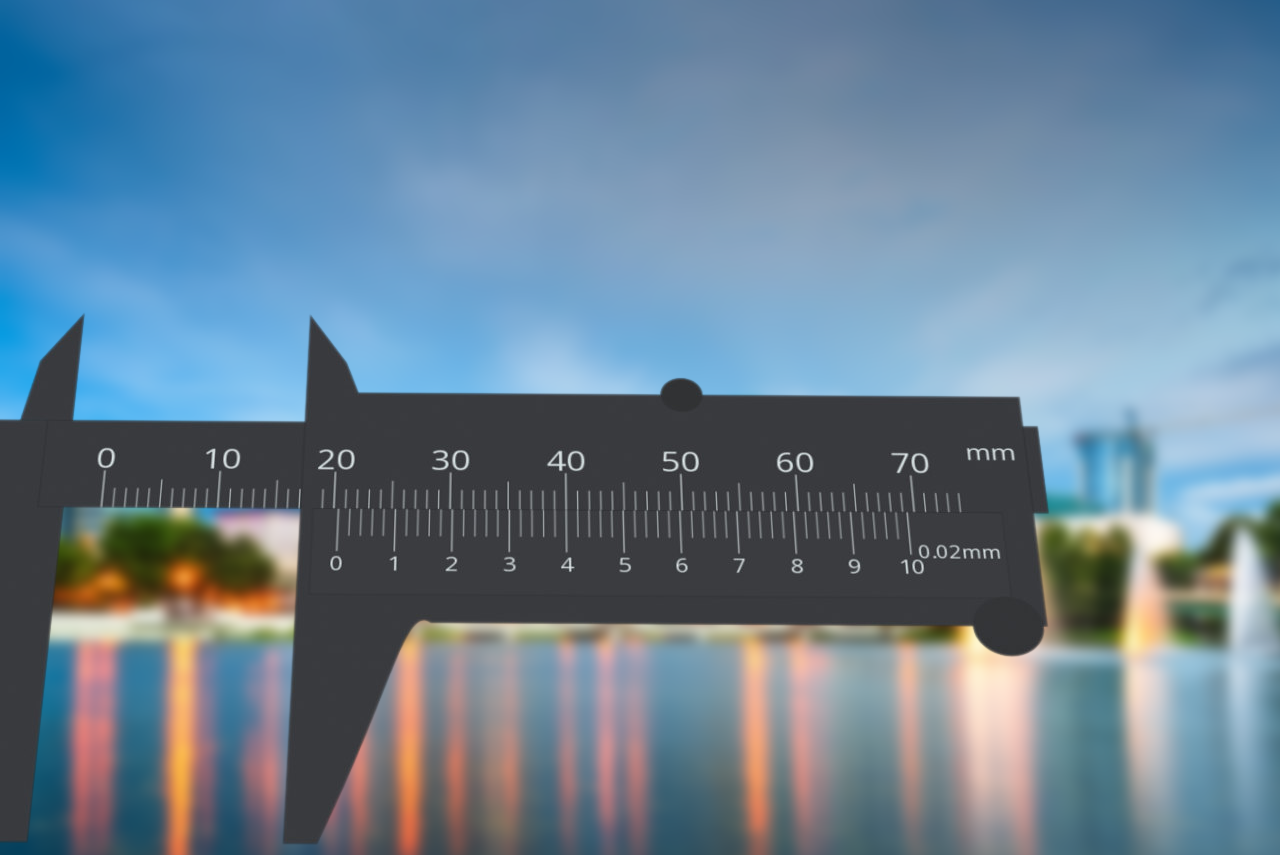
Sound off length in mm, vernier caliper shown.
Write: 20.4 mm
